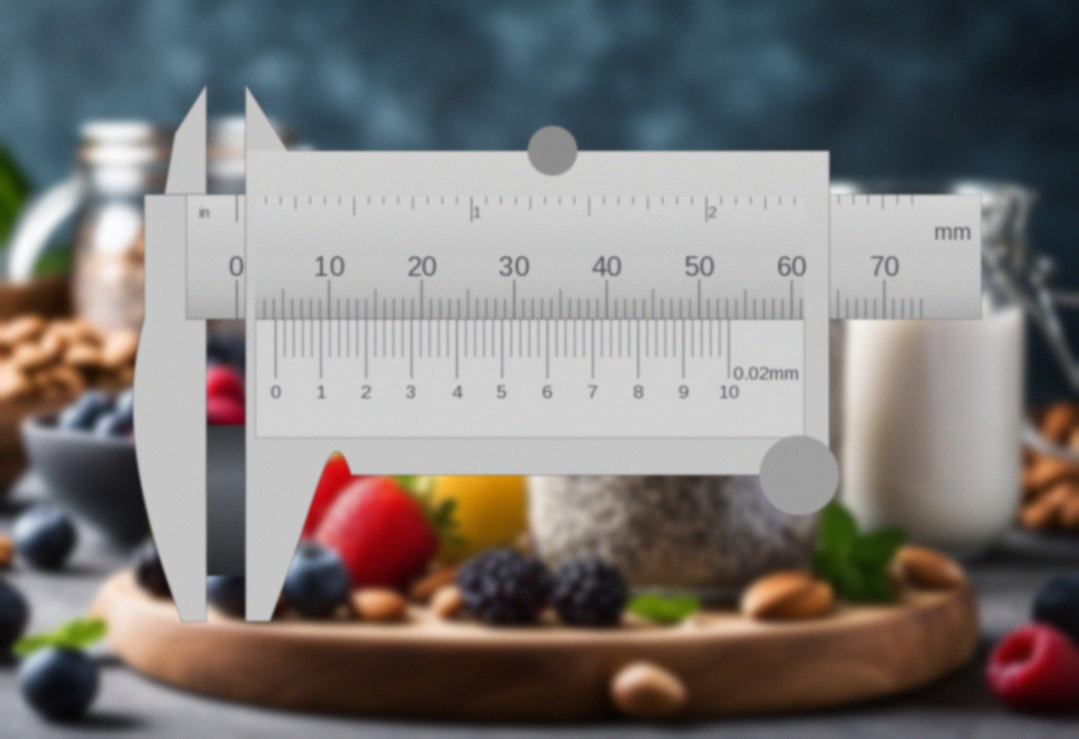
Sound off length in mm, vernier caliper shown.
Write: 4.2 mm
